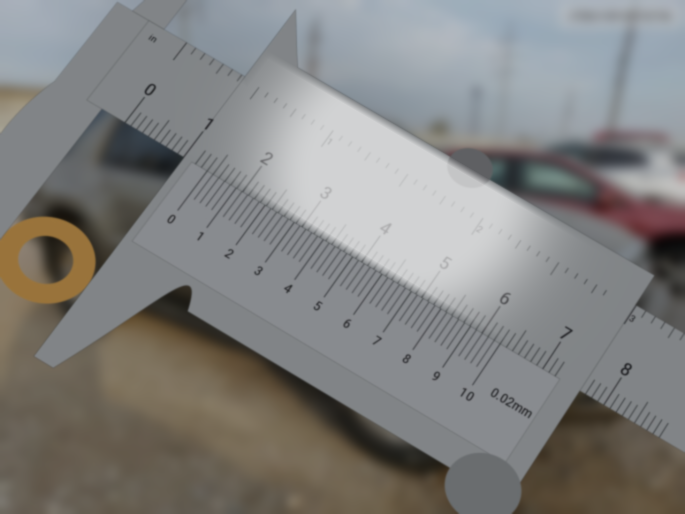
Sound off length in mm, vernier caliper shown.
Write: 14.0 mm
